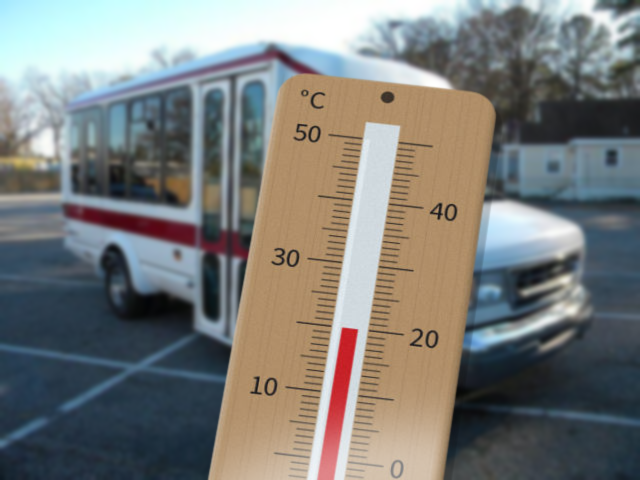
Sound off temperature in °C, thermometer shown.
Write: 20 °C
